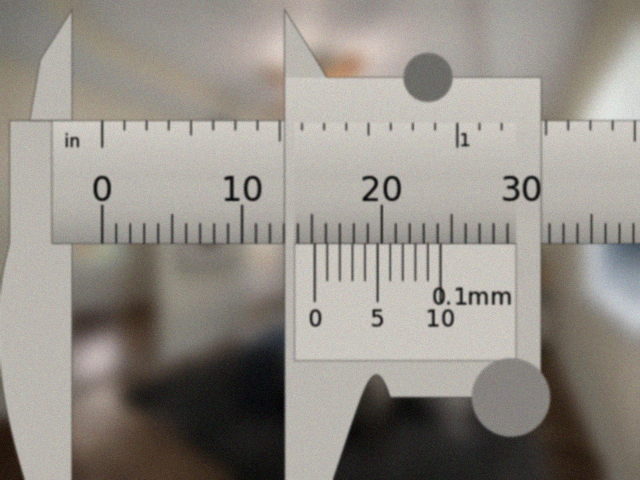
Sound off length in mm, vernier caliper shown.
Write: 15.2 mm
